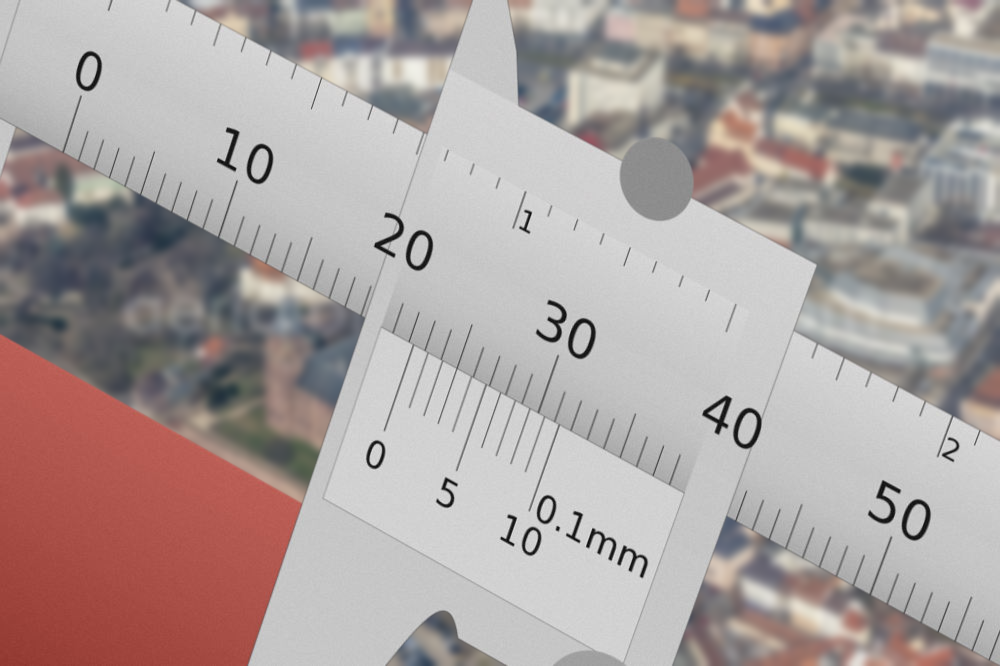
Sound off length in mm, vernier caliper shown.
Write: 22.3 mm
